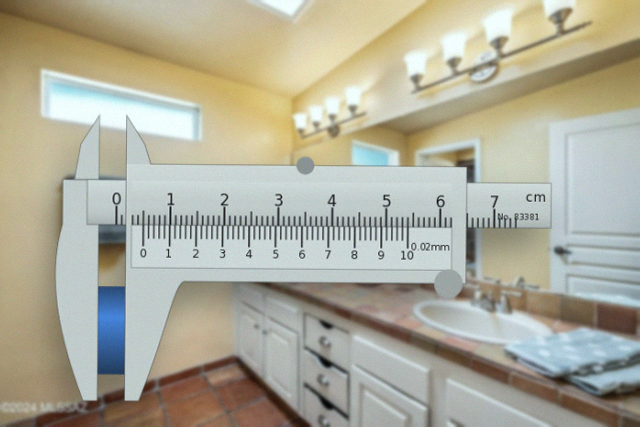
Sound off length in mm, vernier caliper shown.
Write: 5.0 mm
